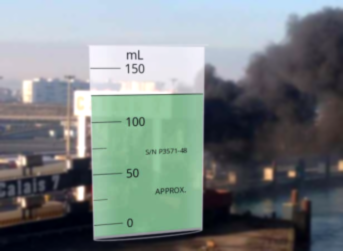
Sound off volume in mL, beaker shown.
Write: 125 mL
